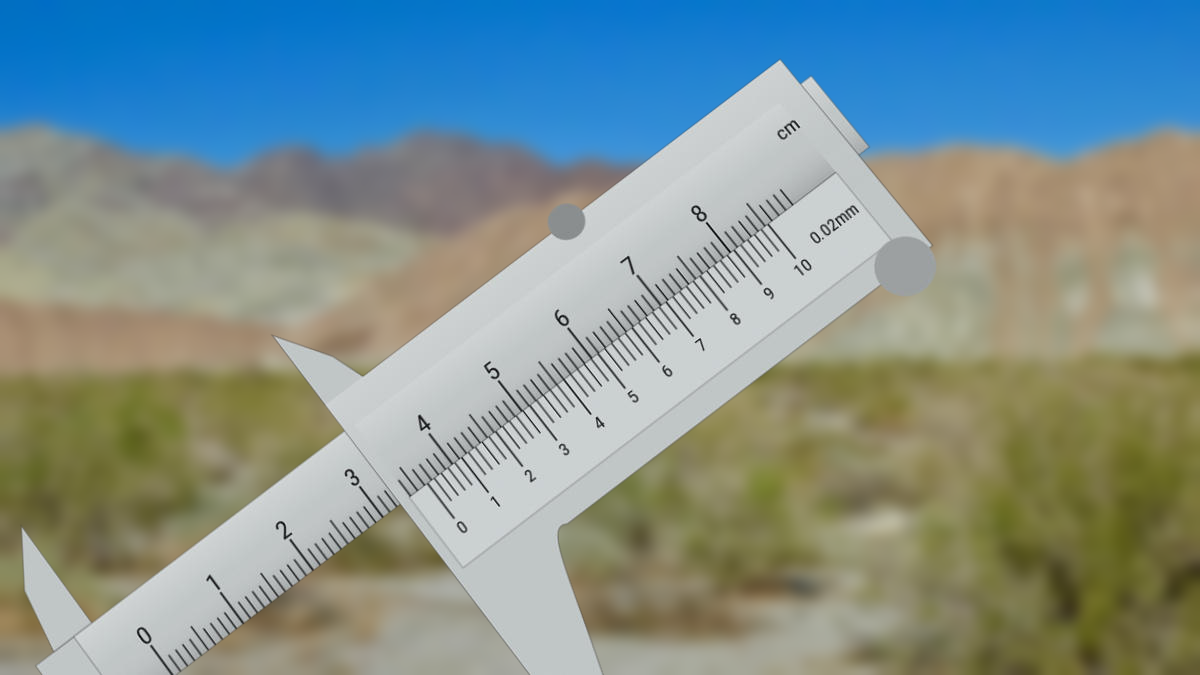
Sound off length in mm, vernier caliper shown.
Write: 36.4 mm
